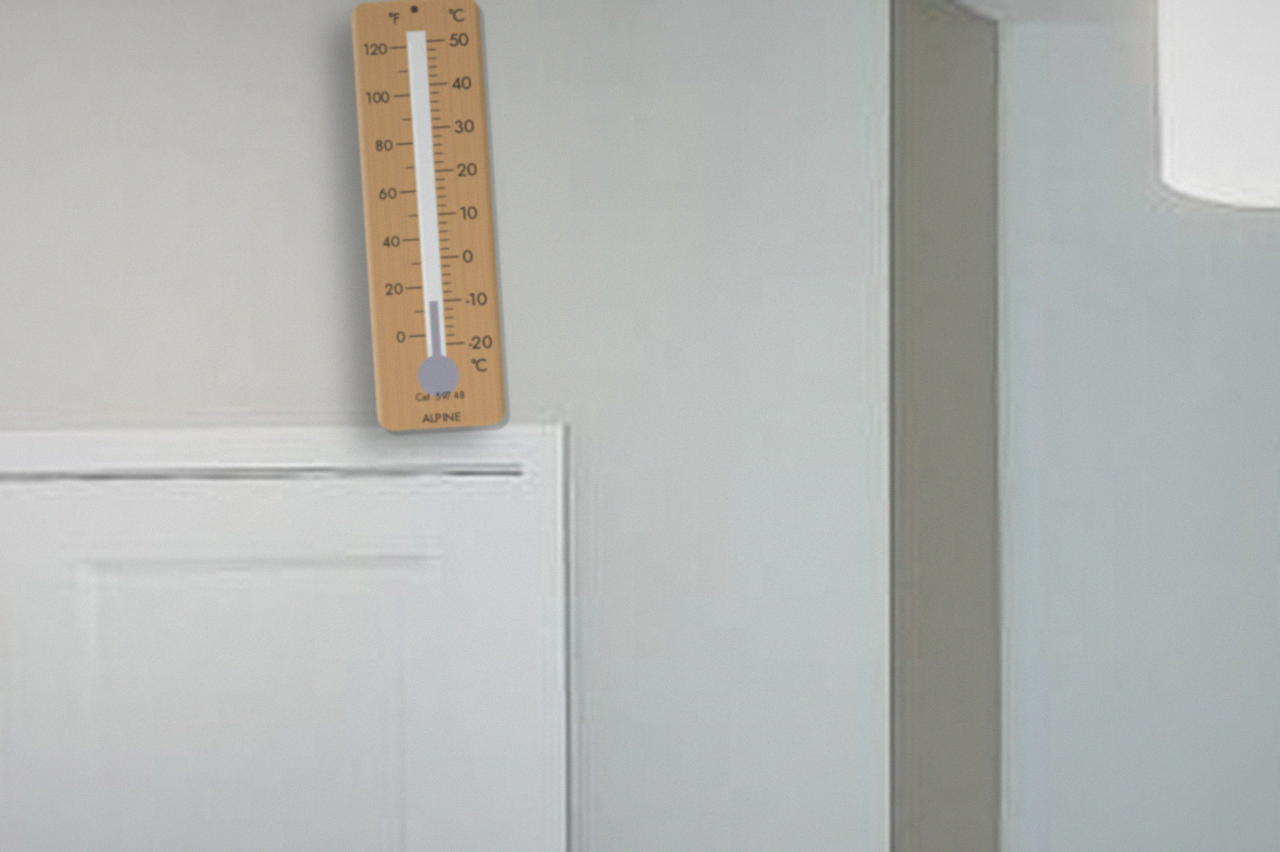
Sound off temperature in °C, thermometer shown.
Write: -10 °C
